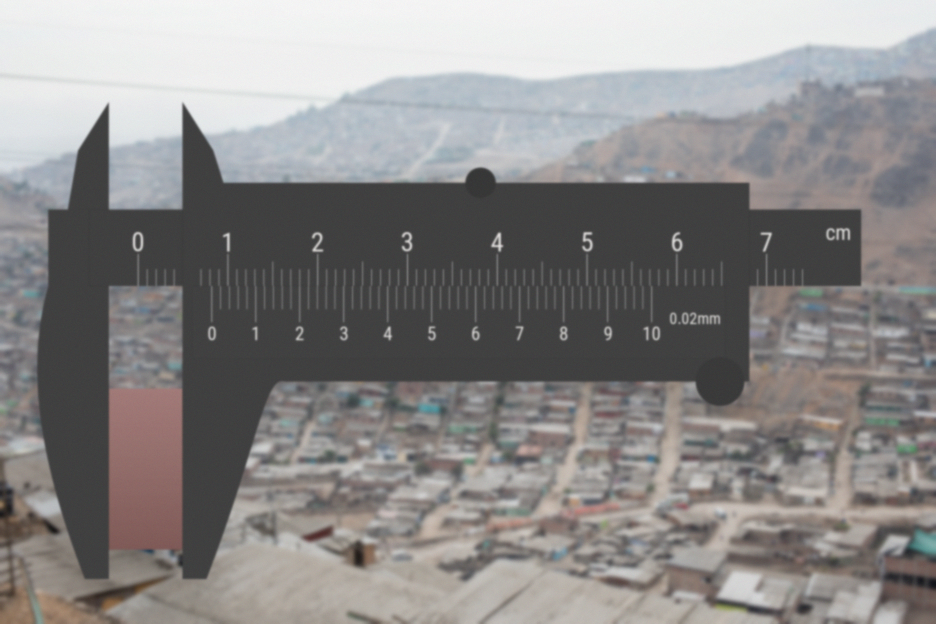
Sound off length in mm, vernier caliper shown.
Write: 8.2 mm
